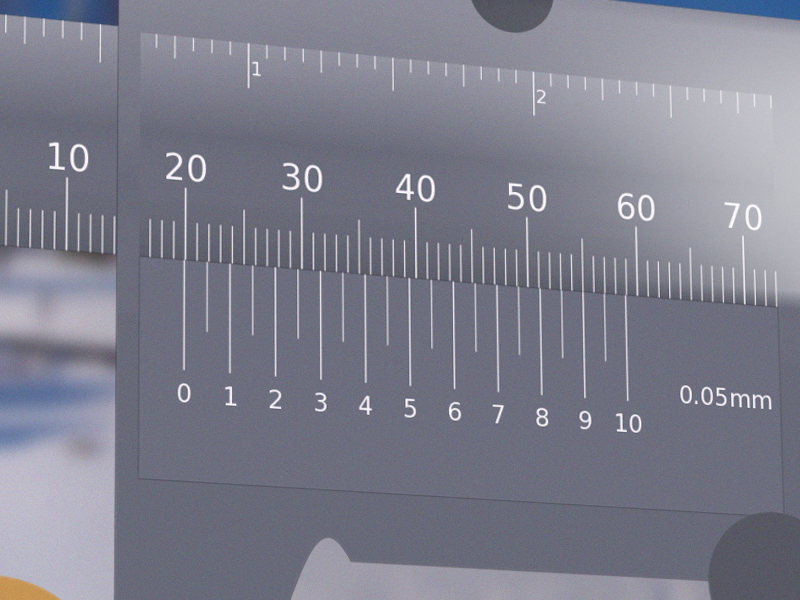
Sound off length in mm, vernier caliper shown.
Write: 19.9 mm
